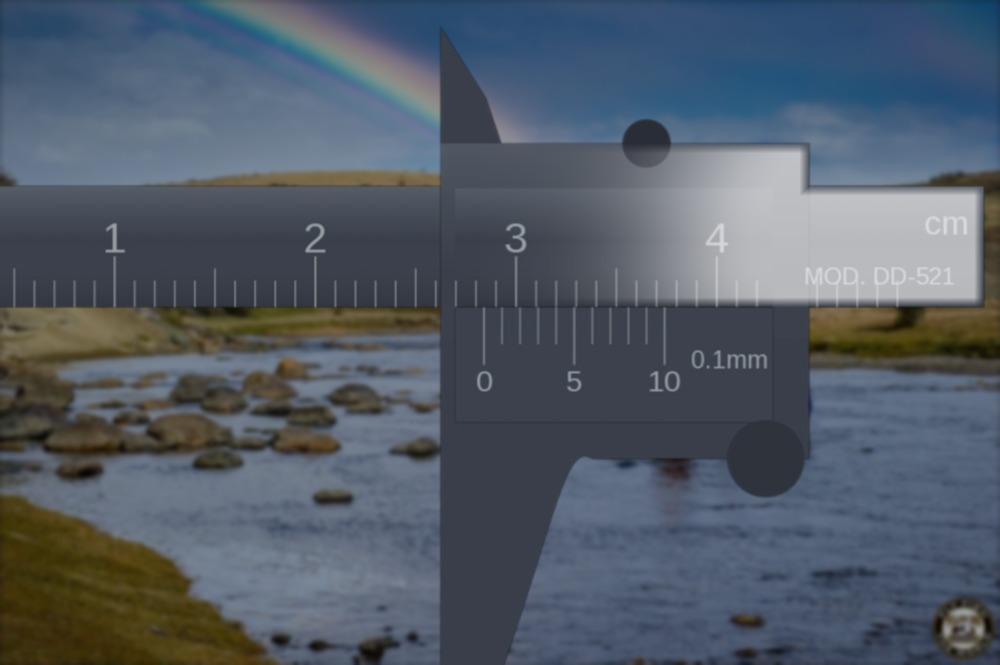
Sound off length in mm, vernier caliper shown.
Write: 28.4 mm
